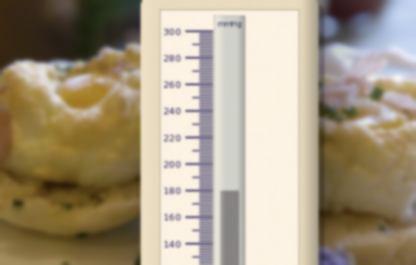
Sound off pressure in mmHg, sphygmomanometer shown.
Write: 180 mmHg
